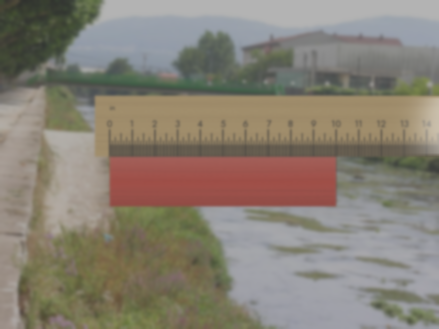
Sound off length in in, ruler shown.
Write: 10 in
